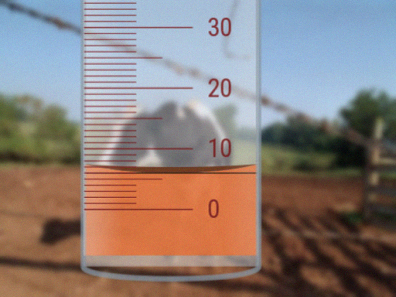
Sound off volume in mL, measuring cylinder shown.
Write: 6 mL
